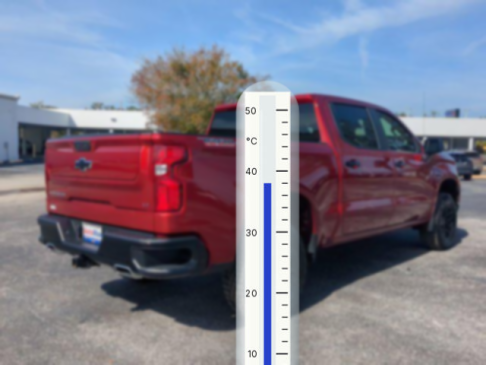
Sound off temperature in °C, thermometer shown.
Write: 38 °C
